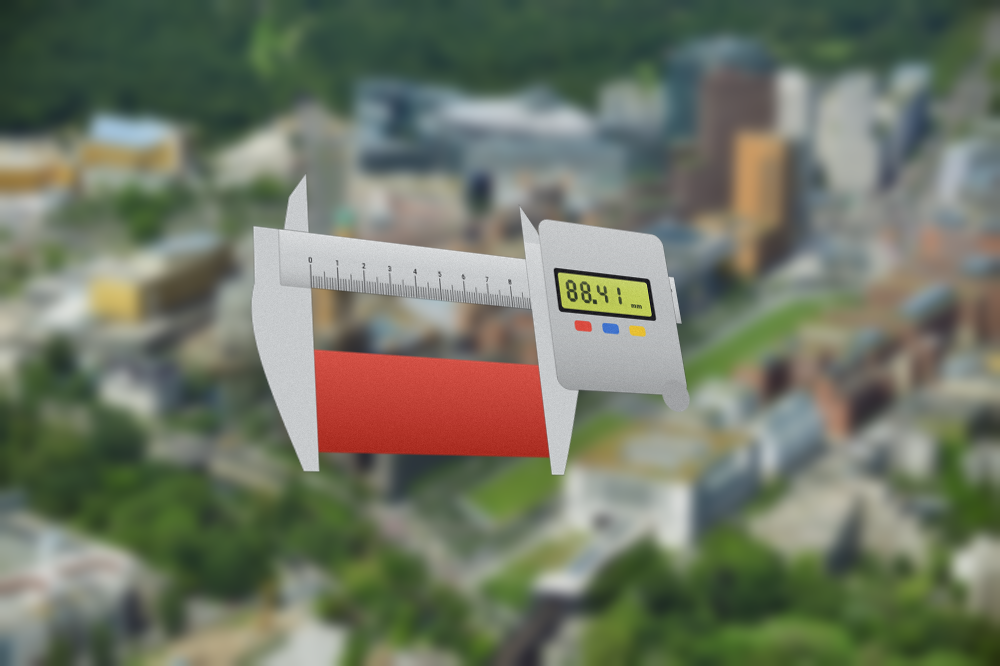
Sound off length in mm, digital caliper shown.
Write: 88.41 mm
